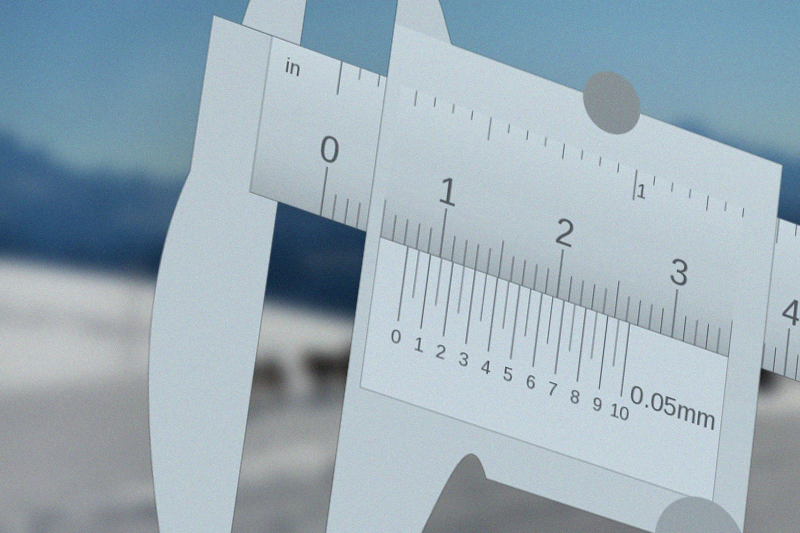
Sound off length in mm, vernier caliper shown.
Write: 7.3 mm
